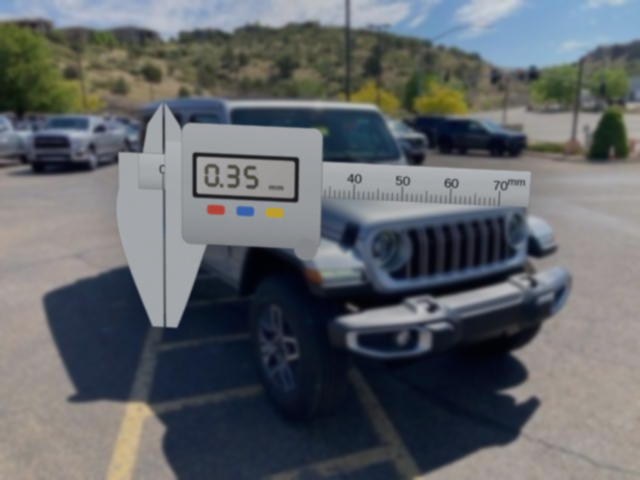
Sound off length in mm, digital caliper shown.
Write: 0.35 mm
